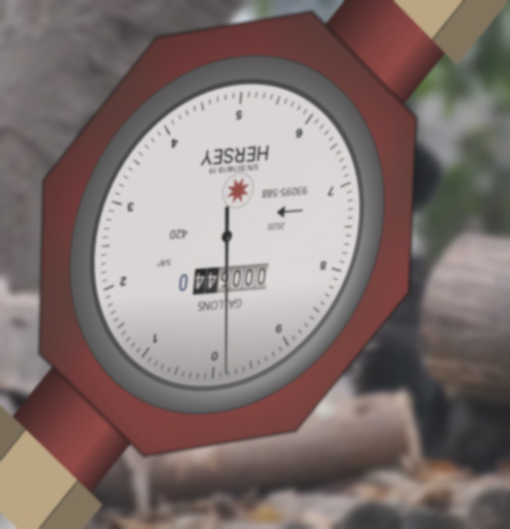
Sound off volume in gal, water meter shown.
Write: 6439.8 gal
